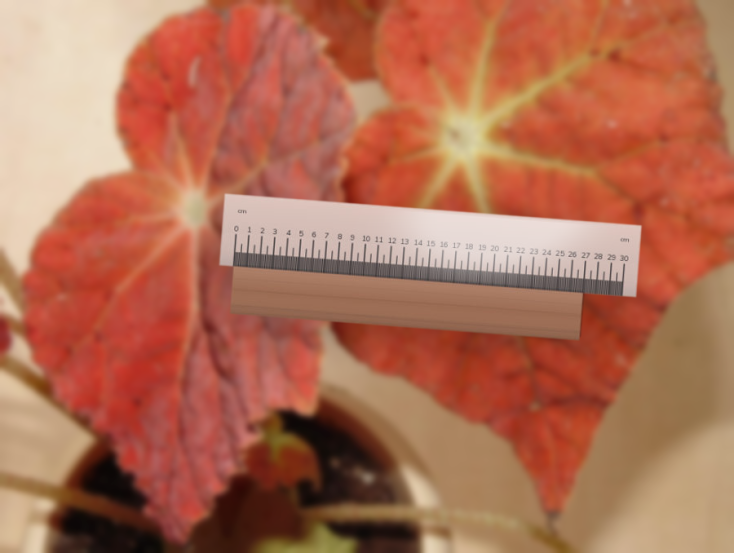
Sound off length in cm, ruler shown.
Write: 27 cm
